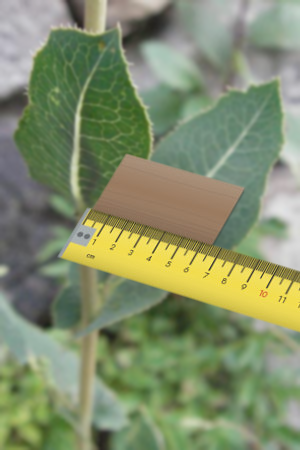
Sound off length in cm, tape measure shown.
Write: 6.5 cm
